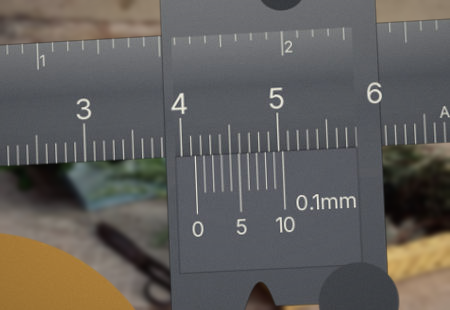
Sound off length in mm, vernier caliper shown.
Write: 41.4 mm
